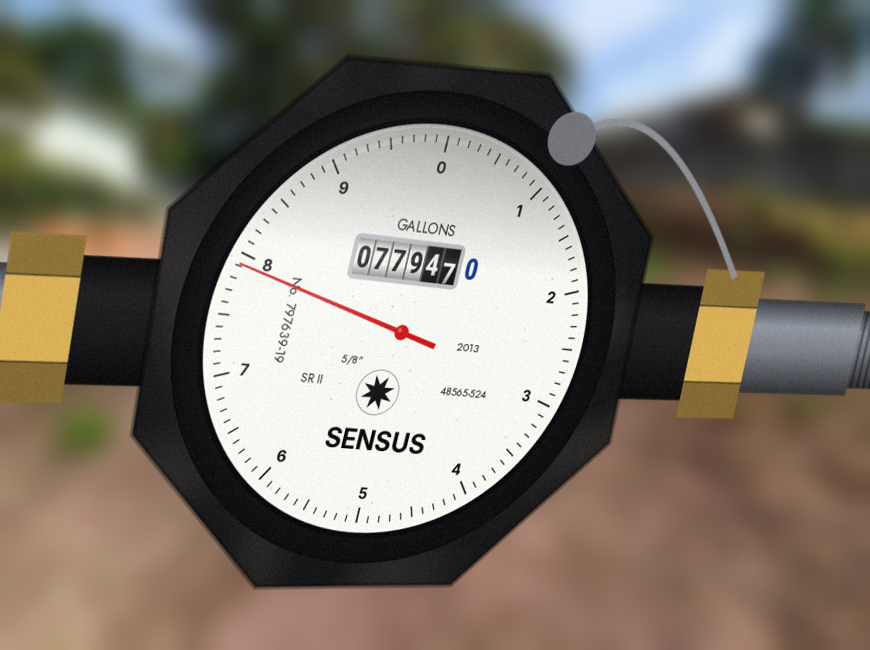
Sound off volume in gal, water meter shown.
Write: 779467.9 gal
